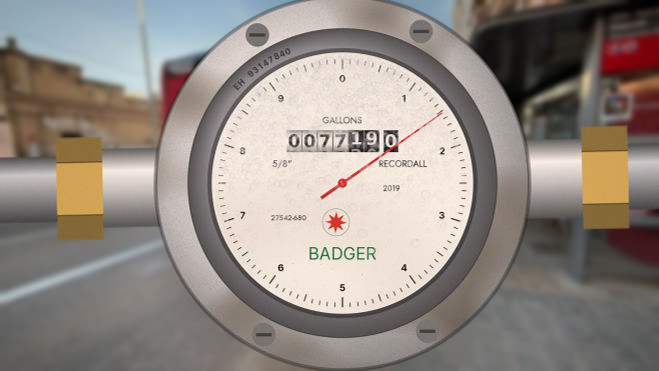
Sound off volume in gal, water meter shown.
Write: 77191.5 gal
